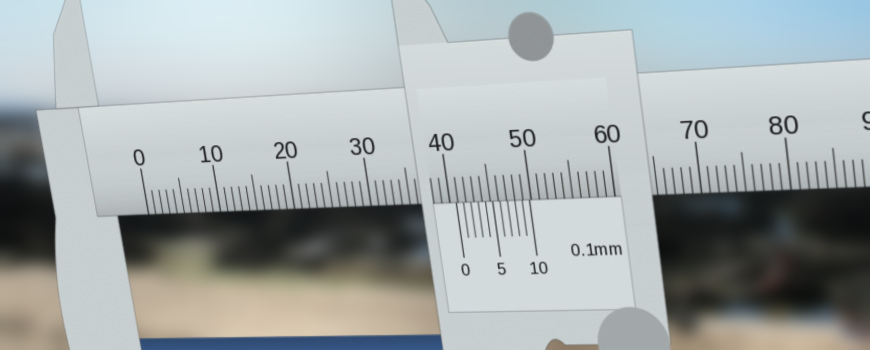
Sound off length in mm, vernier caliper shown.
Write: 40.8 mm
